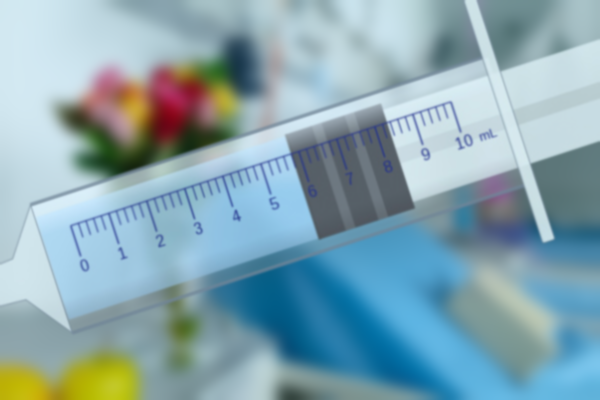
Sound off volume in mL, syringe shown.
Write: 5.8 mL
